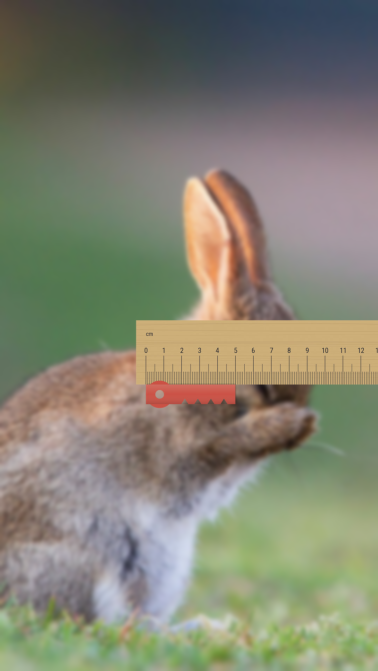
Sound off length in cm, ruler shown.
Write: 5 cm
